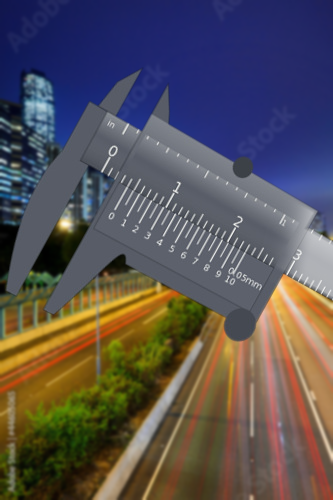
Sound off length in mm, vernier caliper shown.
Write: 4.0 mm
